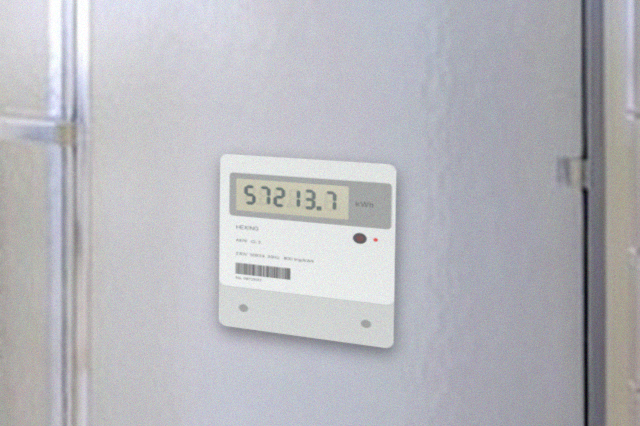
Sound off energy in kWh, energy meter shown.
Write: 57213.7 kWh
